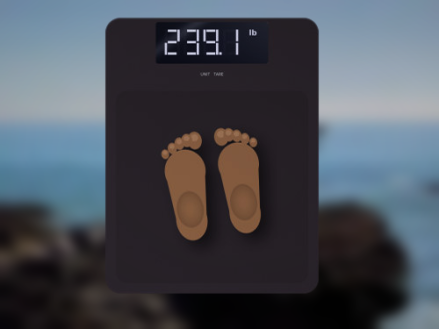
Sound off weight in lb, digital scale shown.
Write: 239.1 lb
